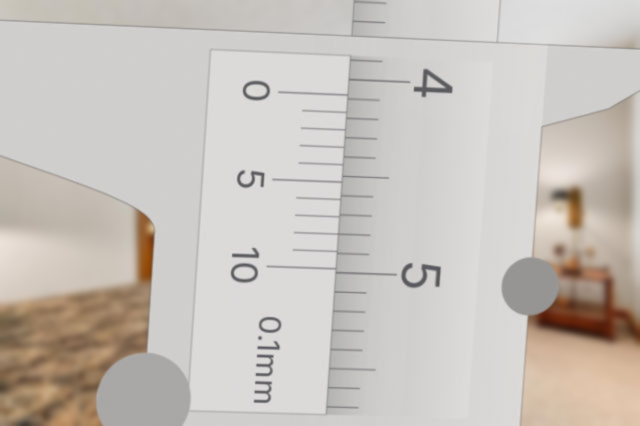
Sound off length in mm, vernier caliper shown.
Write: 40.8 mm
